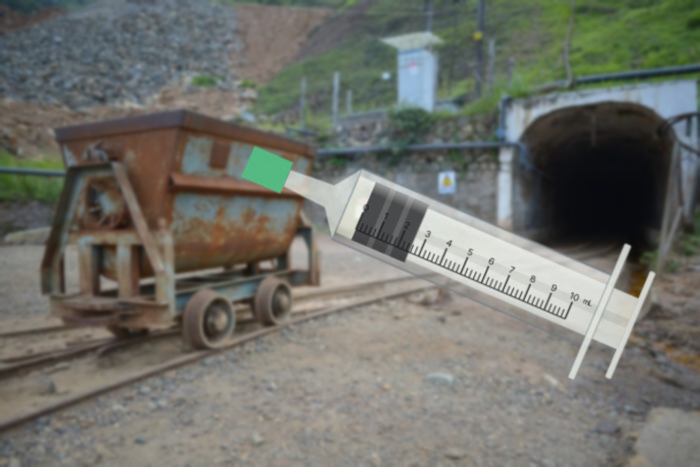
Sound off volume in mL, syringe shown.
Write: 0 mL
